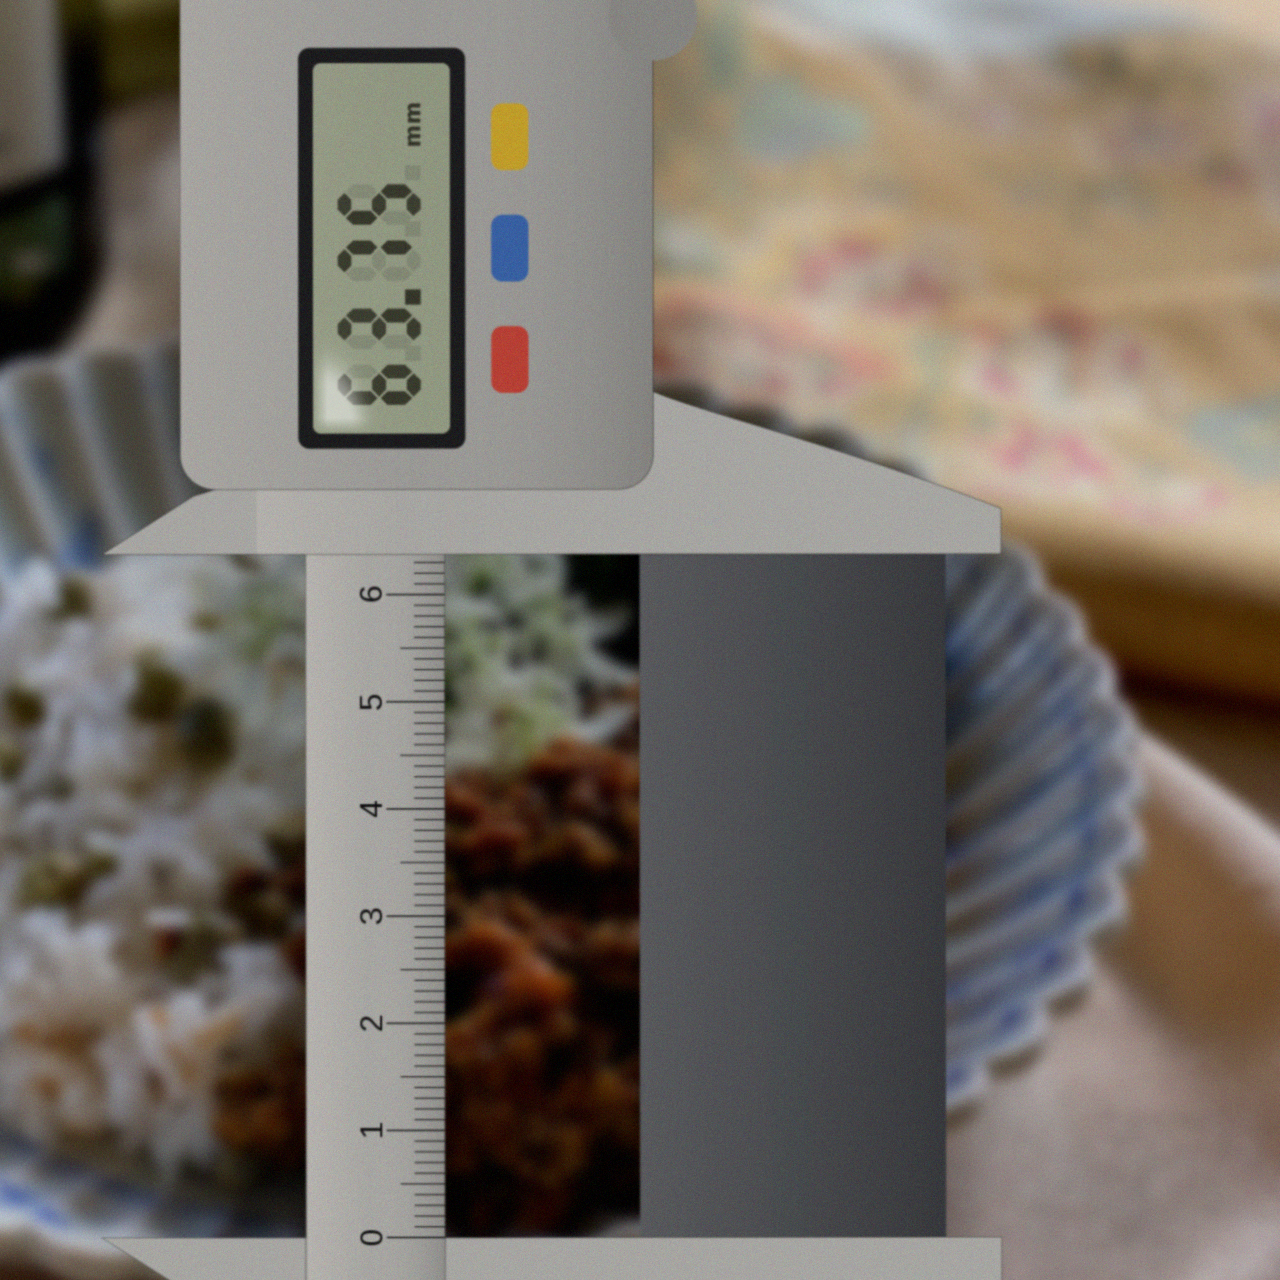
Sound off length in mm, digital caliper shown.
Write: 63.75 mm
